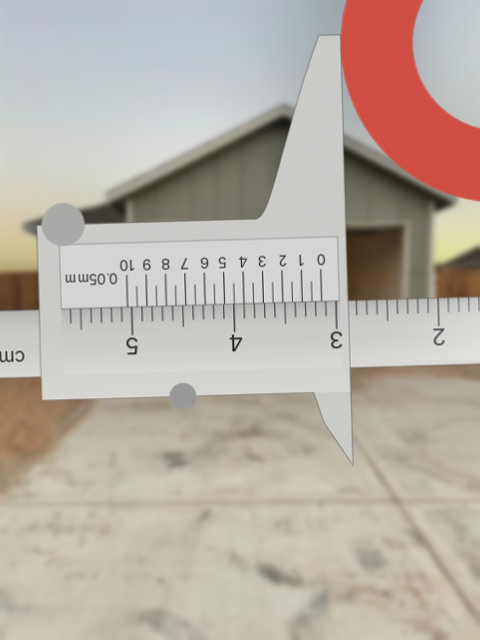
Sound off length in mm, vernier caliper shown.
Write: 31.4 mm
